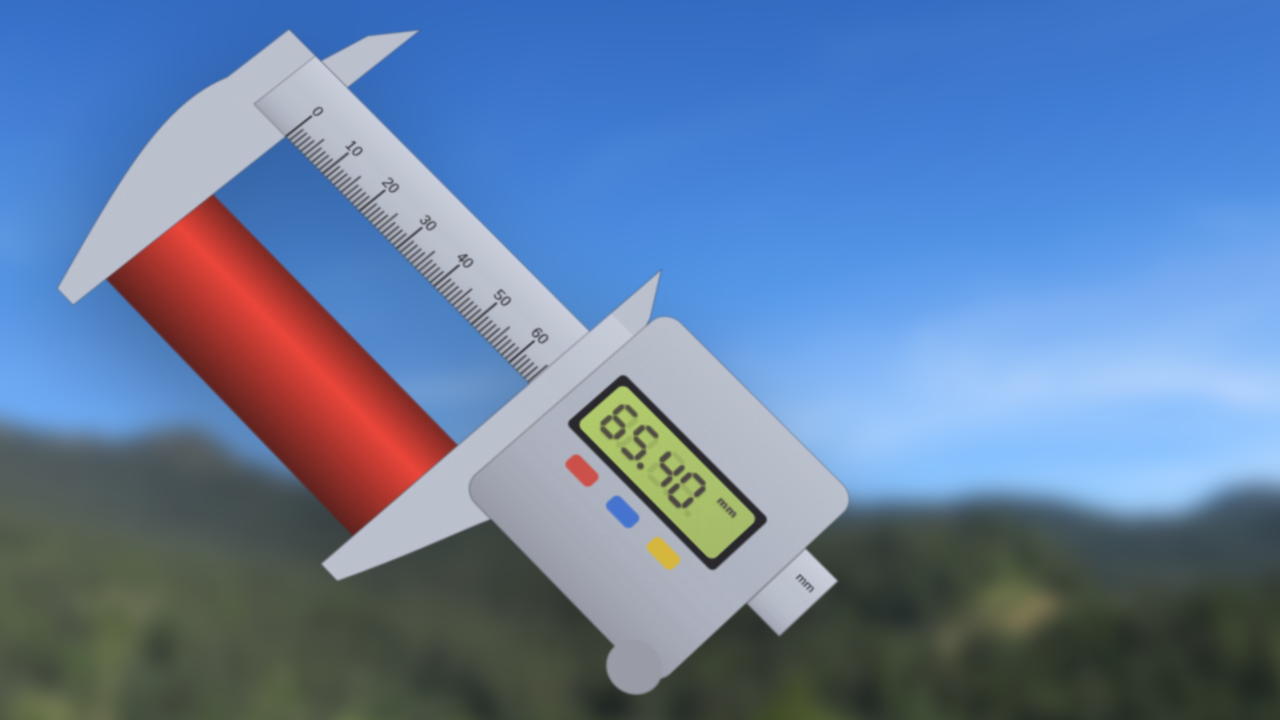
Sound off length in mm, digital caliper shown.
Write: 65.40 mm
